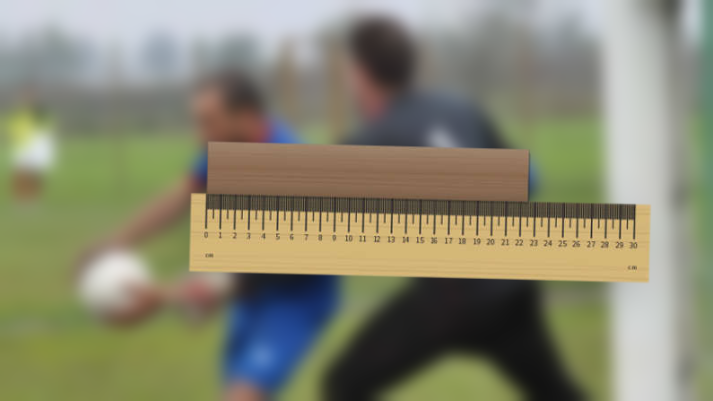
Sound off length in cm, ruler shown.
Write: 22.5 cm
